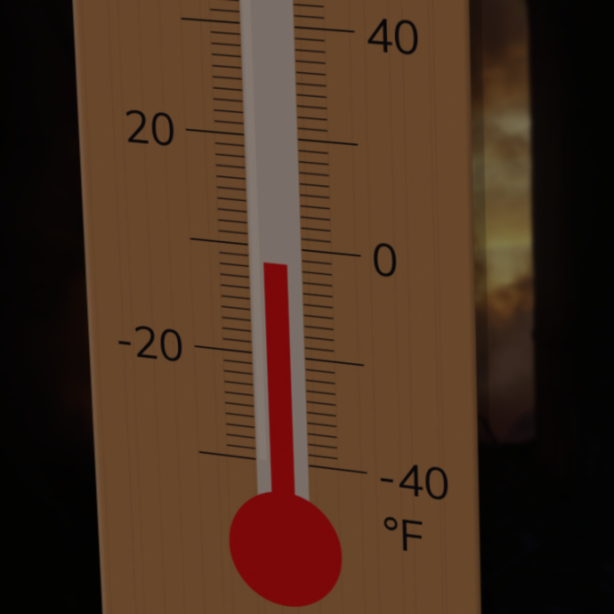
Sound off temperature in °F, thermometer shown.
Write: -3 °F
